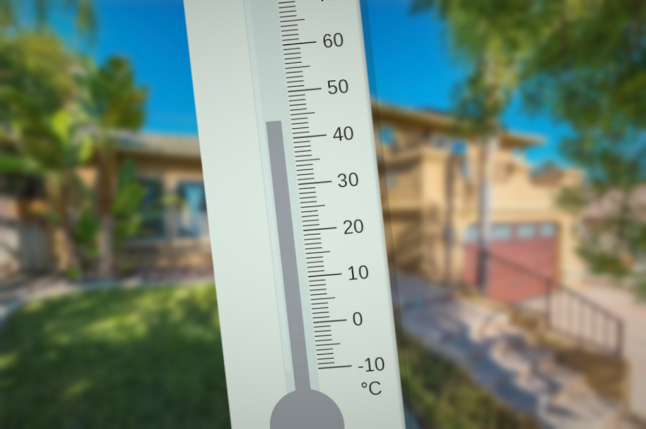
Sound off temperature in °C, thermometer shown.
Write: 44 °C
